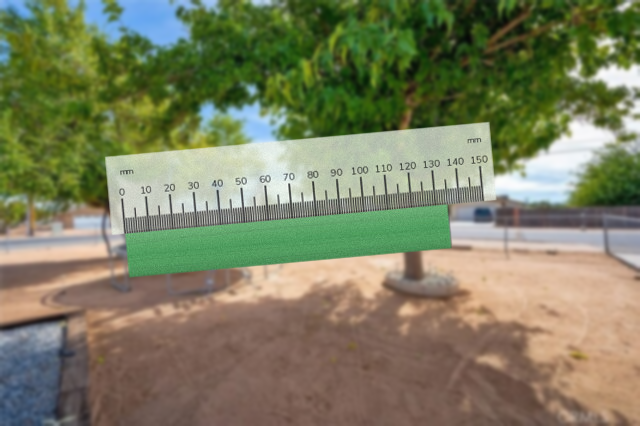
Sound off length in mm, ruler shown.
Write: 135 mm
